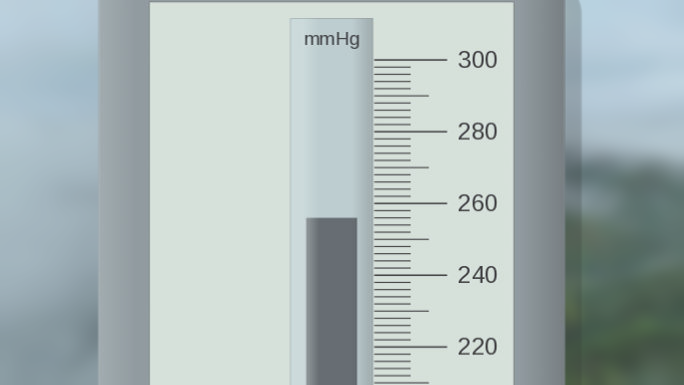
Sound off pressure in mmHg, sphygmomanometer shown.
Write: 256 mmHg
